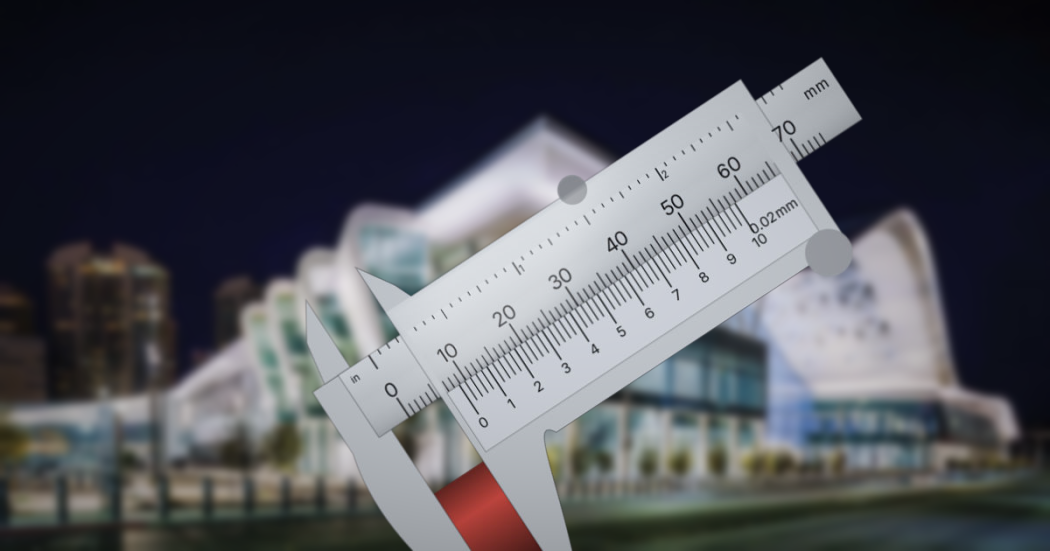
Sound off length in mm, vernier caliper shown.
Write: 8.8 mm
